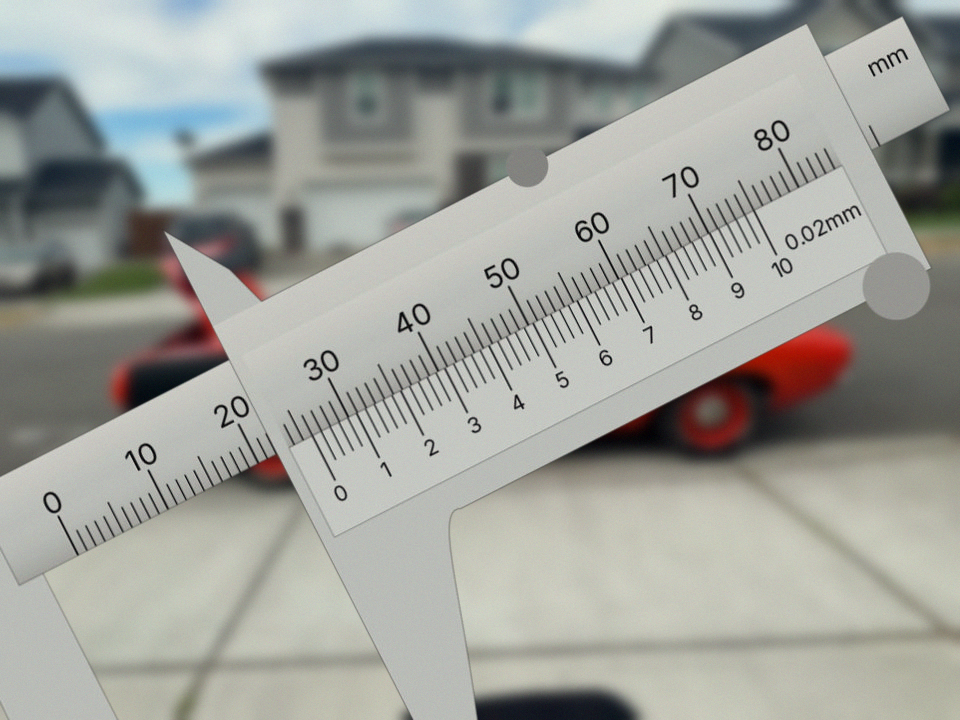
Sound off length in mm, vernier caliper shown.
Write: 26.0 mm
